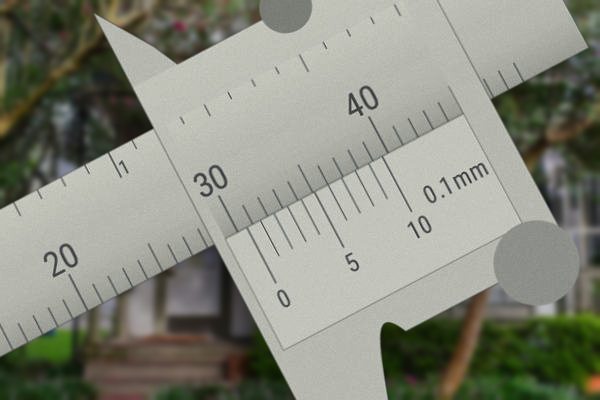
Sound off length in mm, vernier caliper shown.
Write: 30.6 mm
